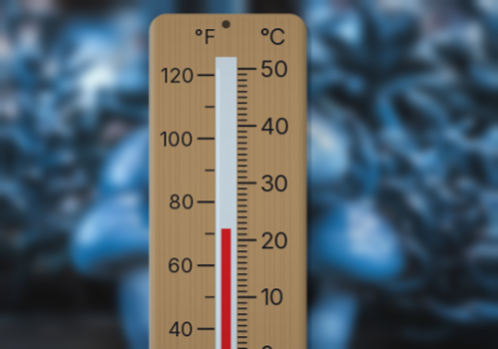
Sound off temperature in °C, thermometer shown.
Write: 22 °C
